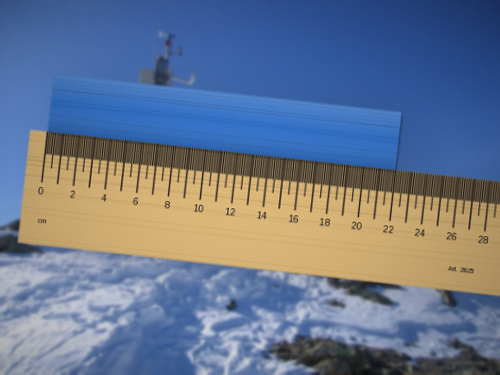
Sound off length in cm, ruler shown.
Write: 22 cm
